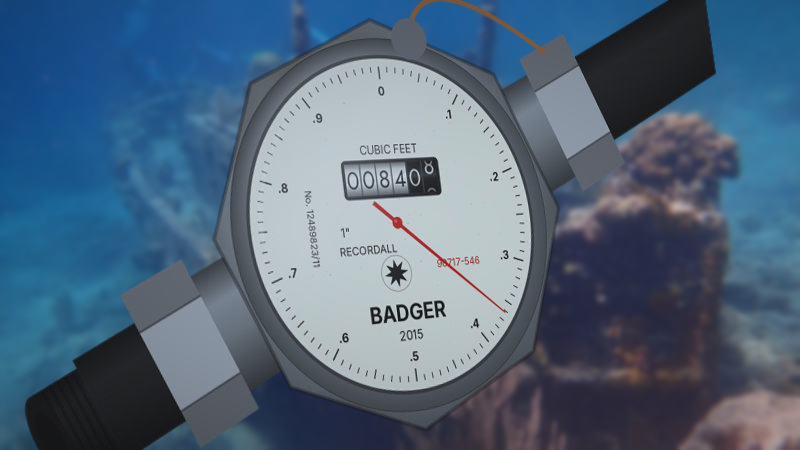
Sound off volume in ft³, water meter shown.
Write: 8408.36 ft³
